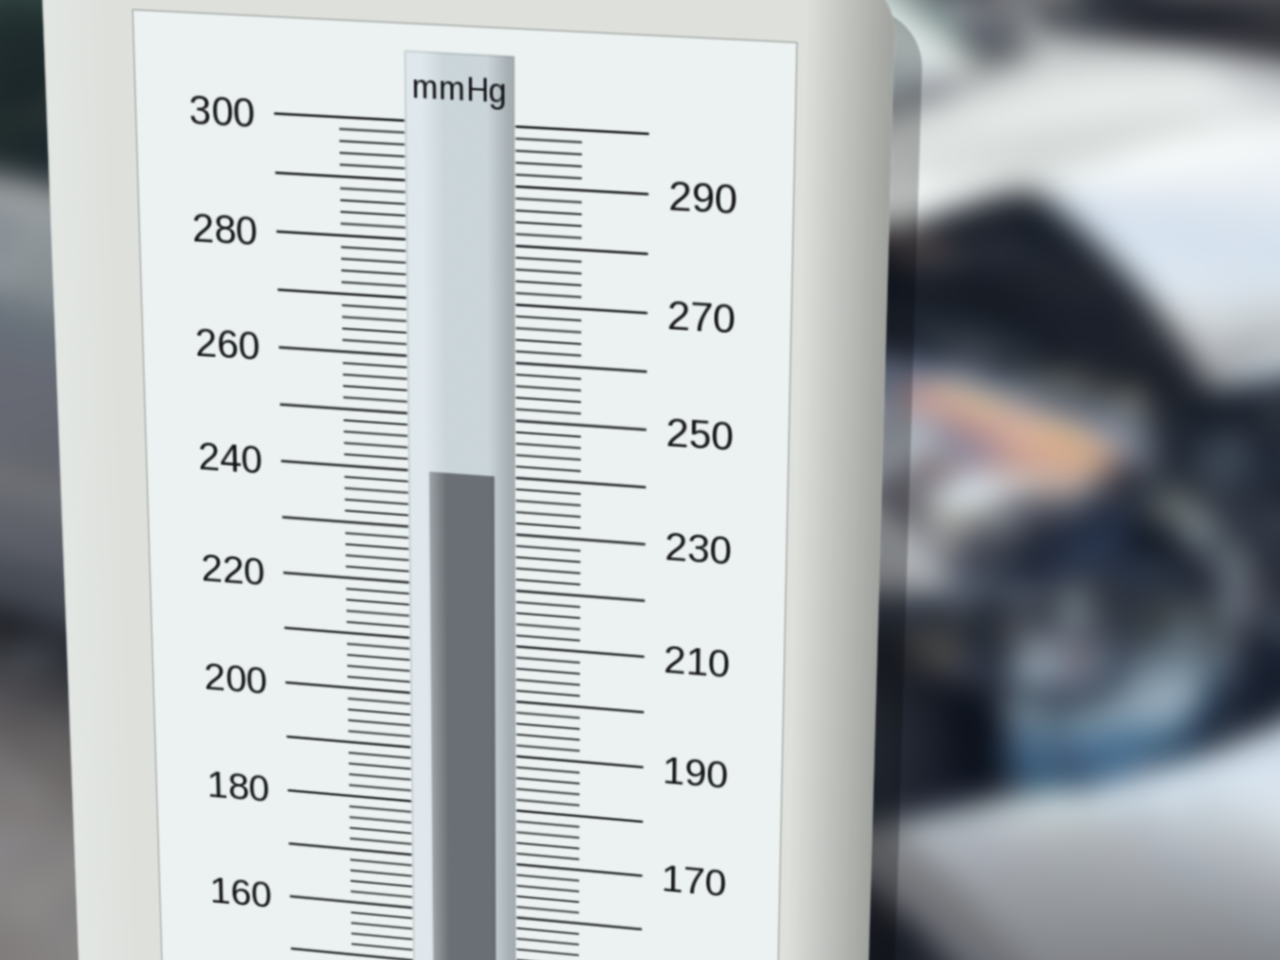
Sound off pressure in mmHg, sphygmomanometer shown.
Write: 240 mmHg
